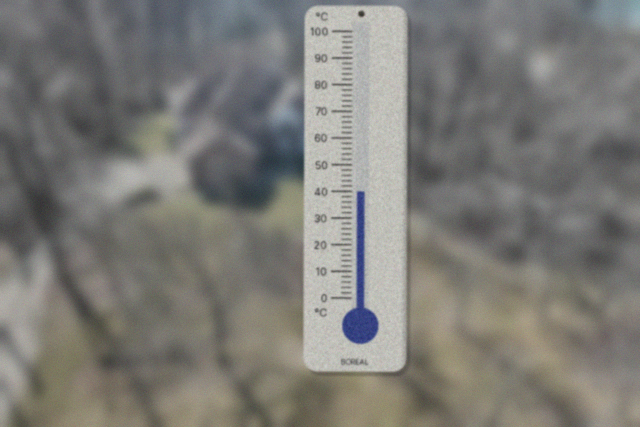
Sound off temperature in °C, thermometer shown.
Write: 40 °C
